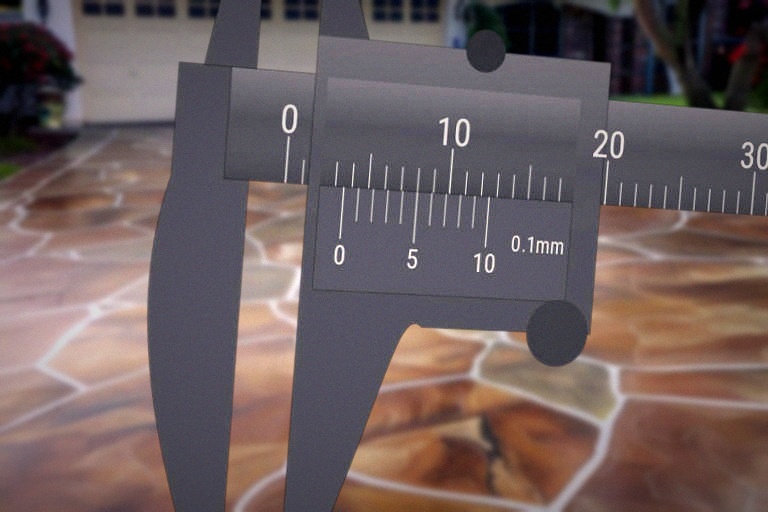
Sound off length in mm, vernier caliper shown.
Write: 3.5 mm
